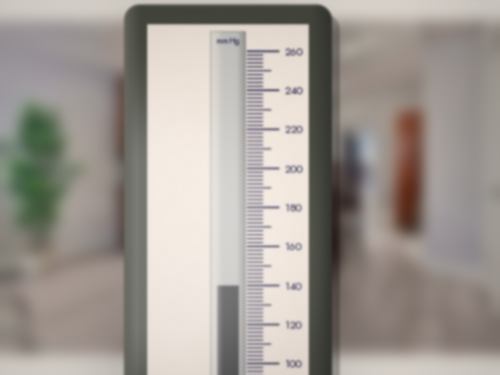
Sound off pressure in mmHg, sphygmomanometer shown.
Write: 140 mmHg
